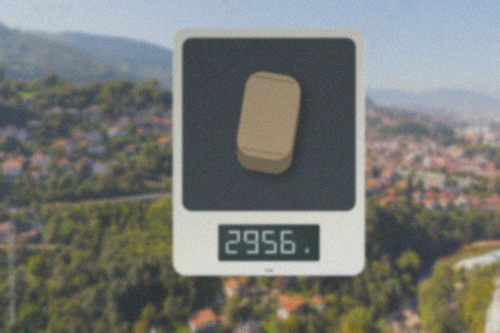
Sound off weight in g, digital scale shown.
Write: 2956 g
